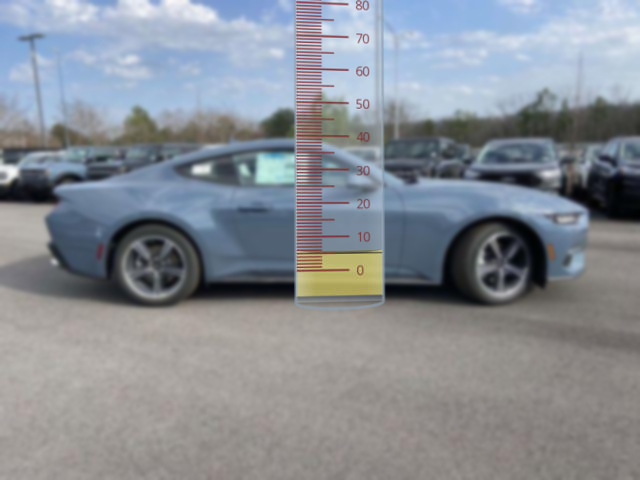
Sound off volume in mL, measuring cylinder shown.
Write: 5 mL
